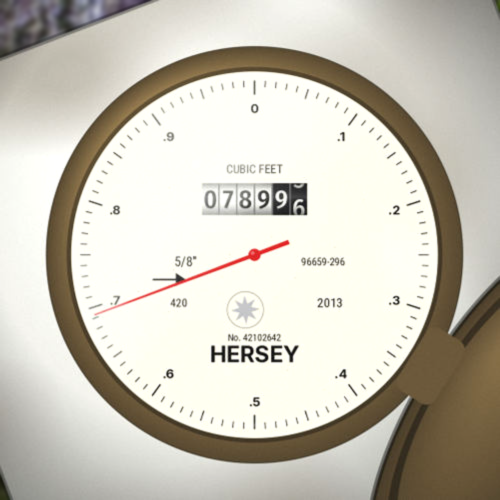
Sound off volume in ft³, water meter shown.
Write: 78995.69 ft³
